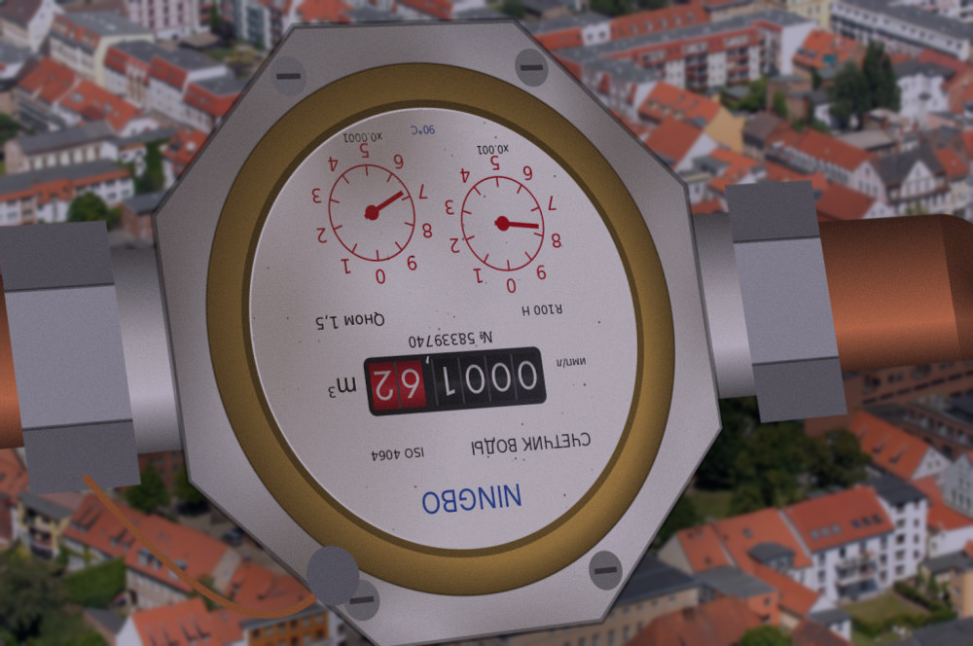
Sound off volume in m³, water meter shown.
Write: 1.6276 m³
